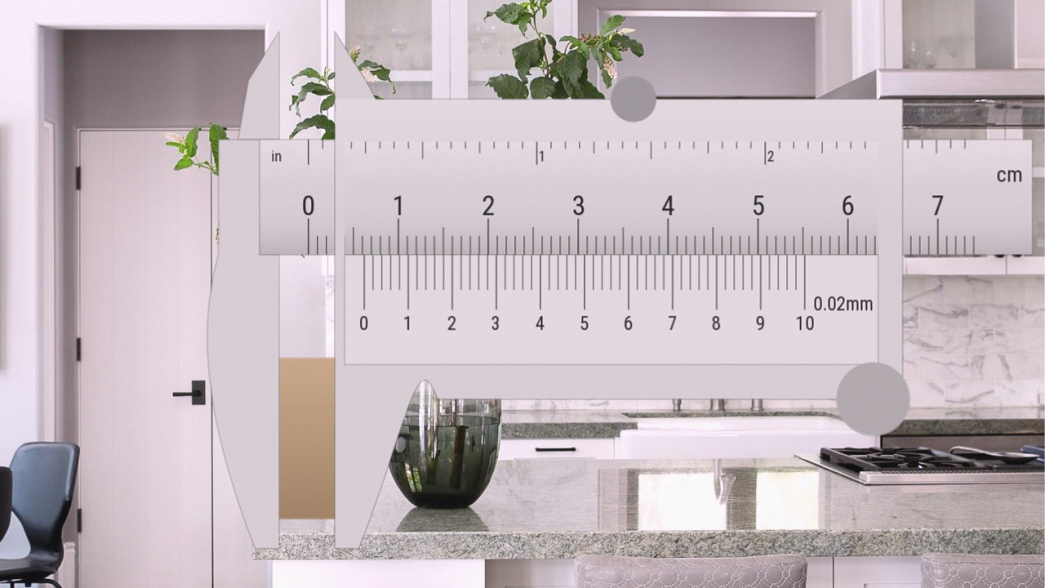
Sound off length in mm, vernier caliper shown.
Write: 6.2 mm
